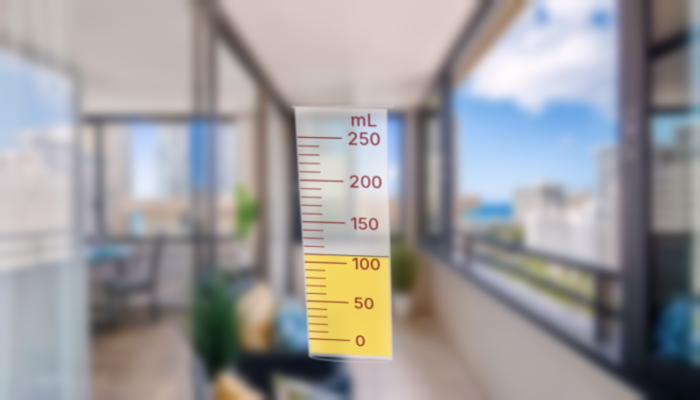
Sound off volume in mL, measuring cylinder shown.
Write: 110 mL
